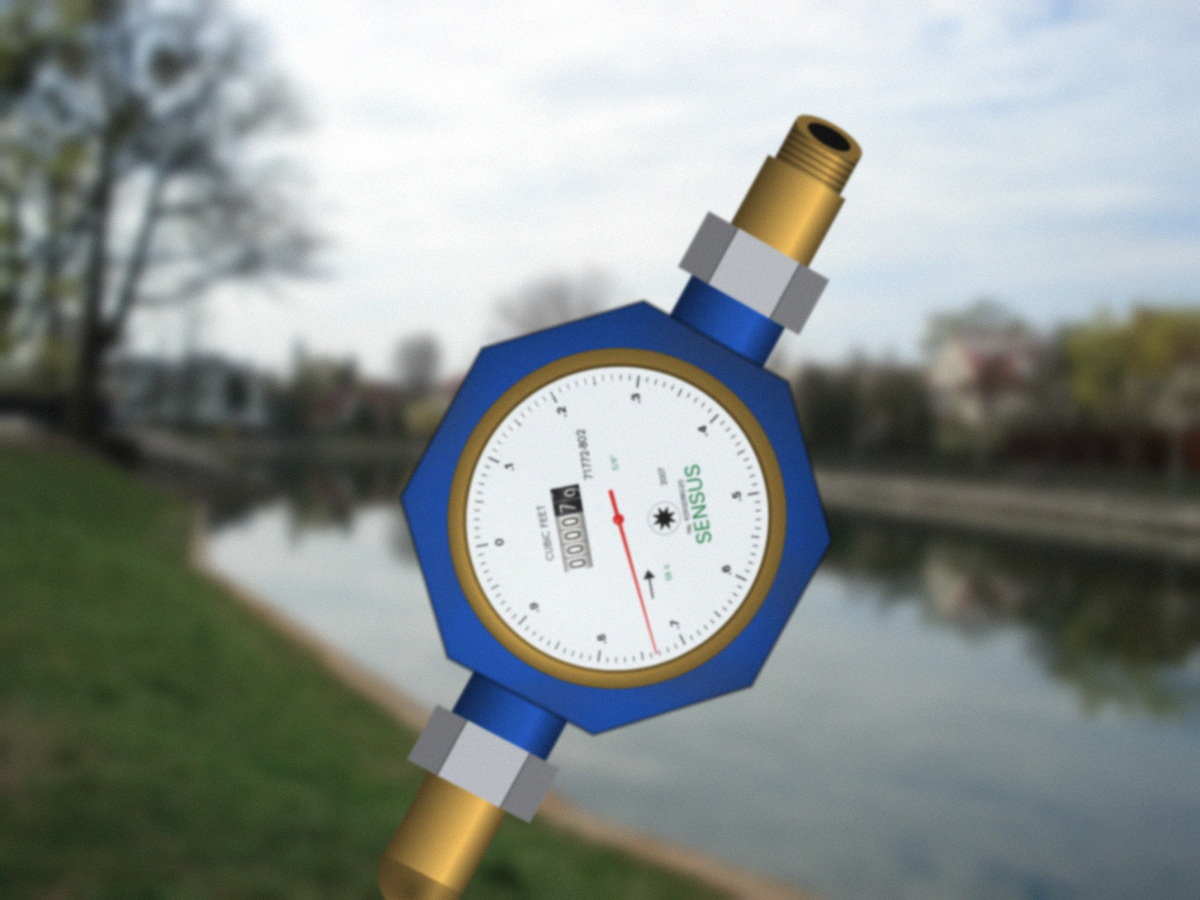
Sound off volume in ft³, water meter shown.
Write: 78.73 ft³
